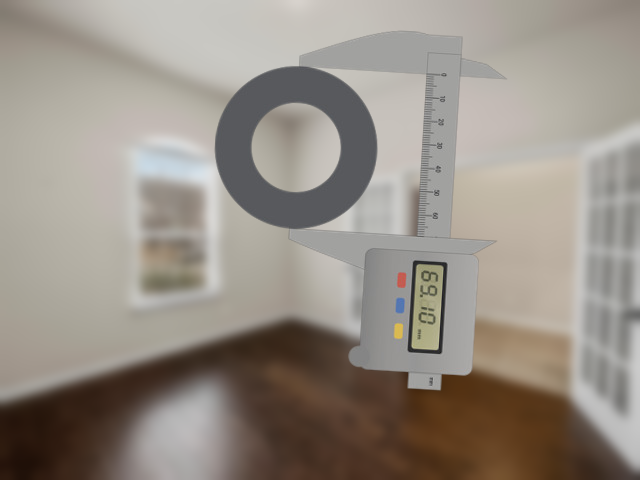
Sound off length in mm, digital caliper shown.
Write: 69.10 mm
